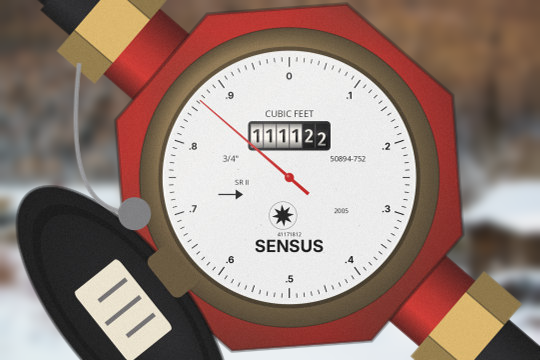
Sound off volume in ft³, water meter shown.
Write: 111121.86 ft³
